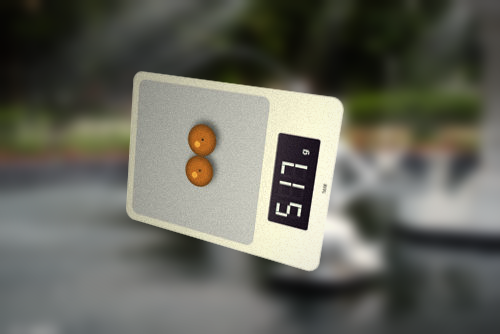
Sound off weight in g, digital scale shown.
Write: 517 g
